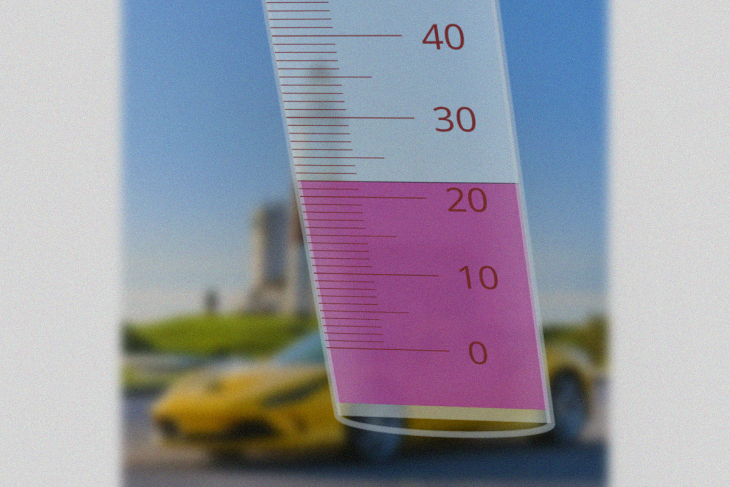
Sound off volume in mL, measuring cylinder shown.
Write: 22 mL
